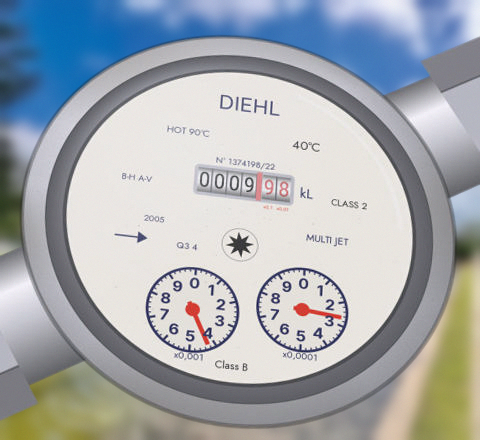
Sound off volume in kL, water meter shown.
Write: 9.9842 kL
